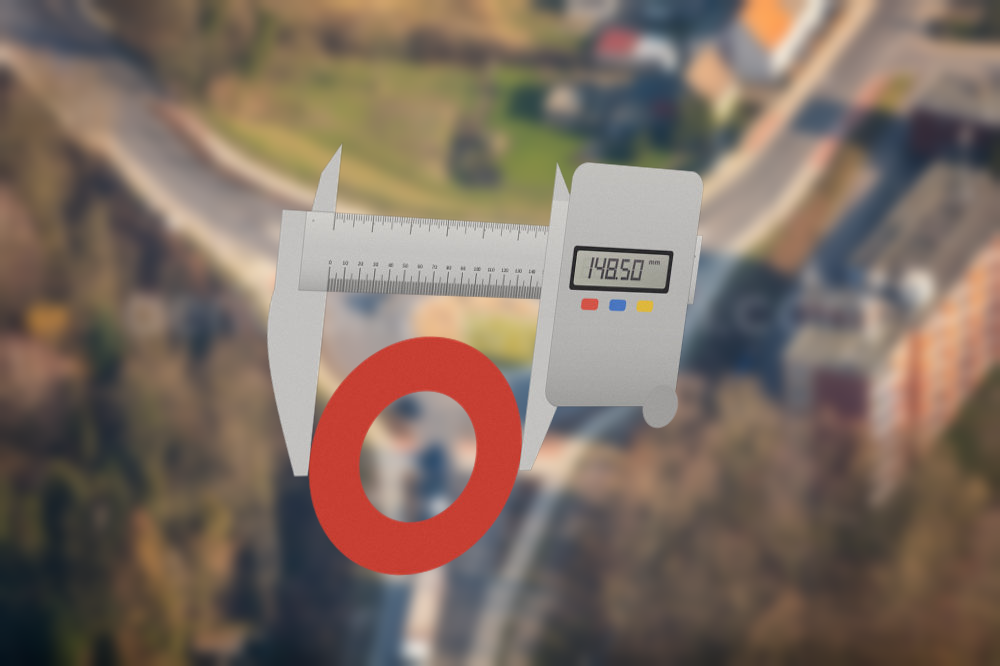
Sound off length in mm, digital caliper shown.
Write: 148.50 mm
